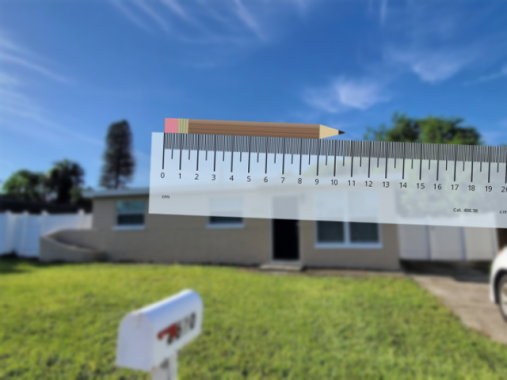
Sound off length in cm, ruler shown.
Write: 10.5 cm
